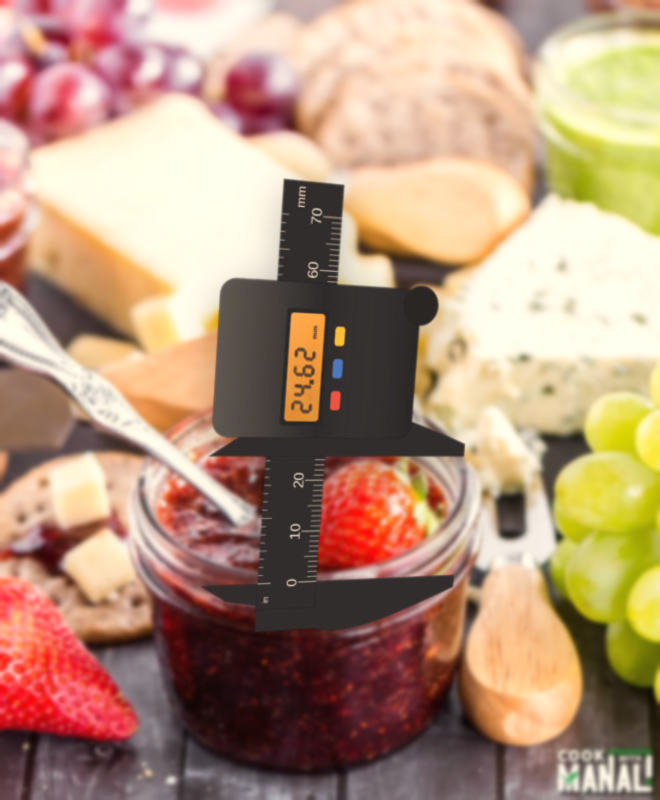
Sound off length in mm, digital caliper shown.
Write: 24.62 mm
